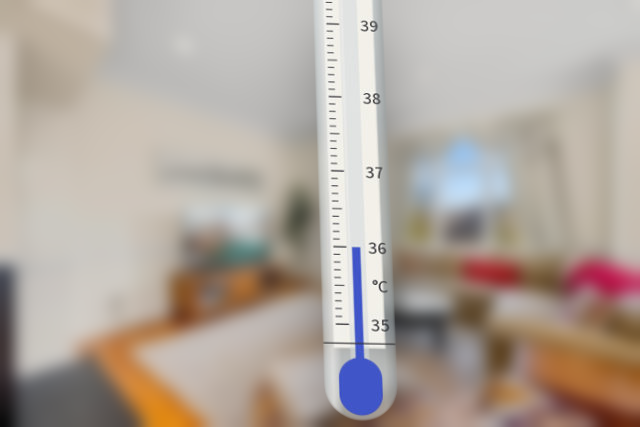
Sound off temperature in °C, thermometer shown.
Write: 36 °C
